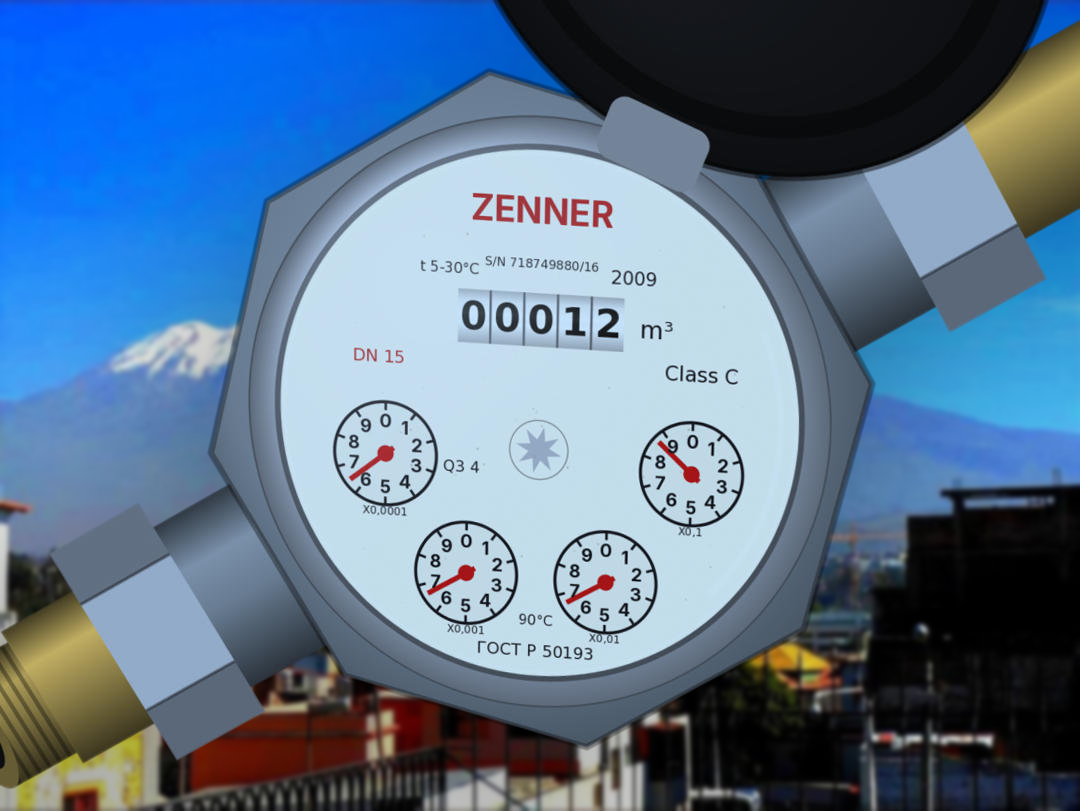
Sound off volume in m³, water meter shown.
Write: 12.8666 m³
